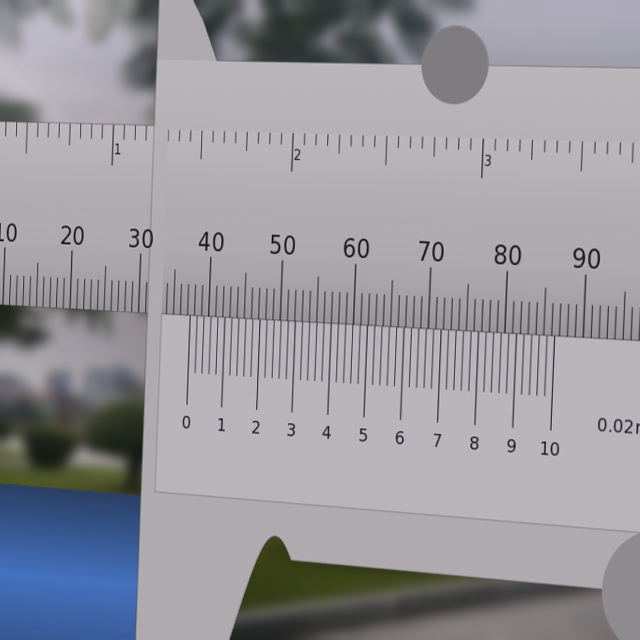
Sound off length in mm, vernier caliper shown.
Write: 37.4 mm
